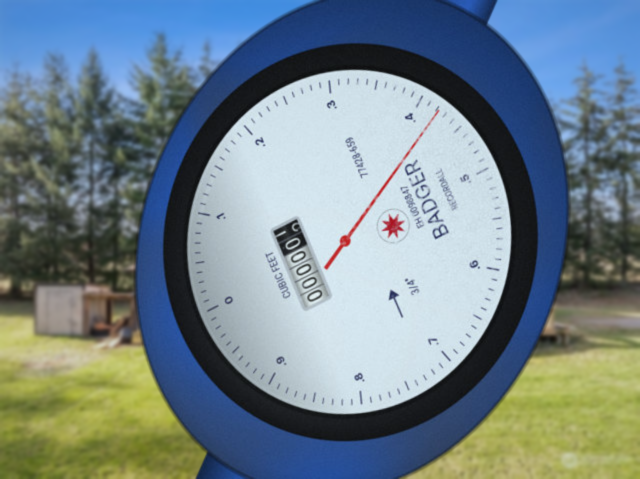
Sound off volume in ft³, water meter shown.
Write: 1.42 ft³
